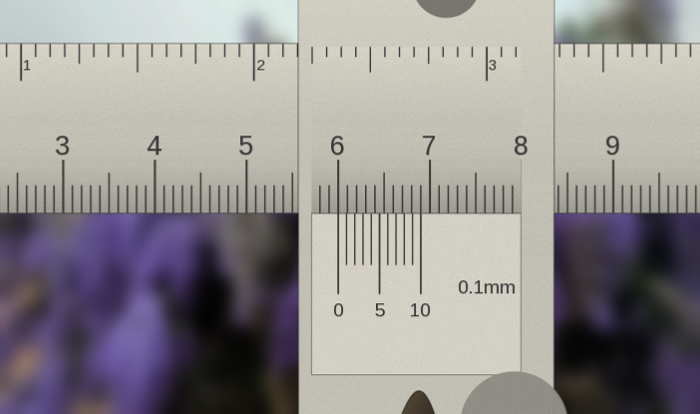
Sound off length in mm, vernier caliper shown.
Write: 60.0 mm
